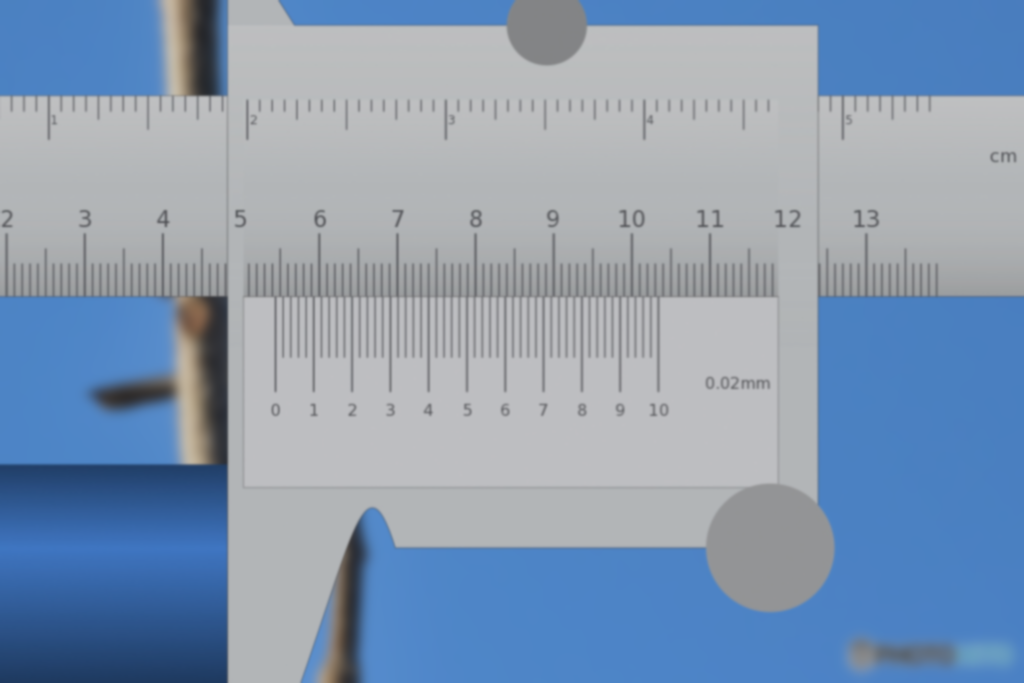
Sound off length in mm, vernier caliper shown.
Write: 54.4 mm
